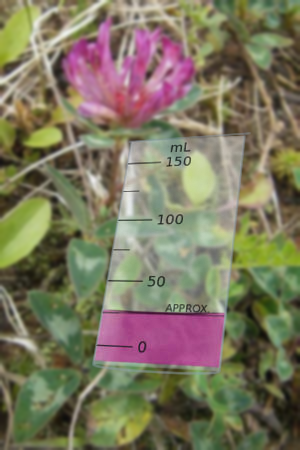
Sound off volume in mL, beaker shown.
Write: 25 mL
